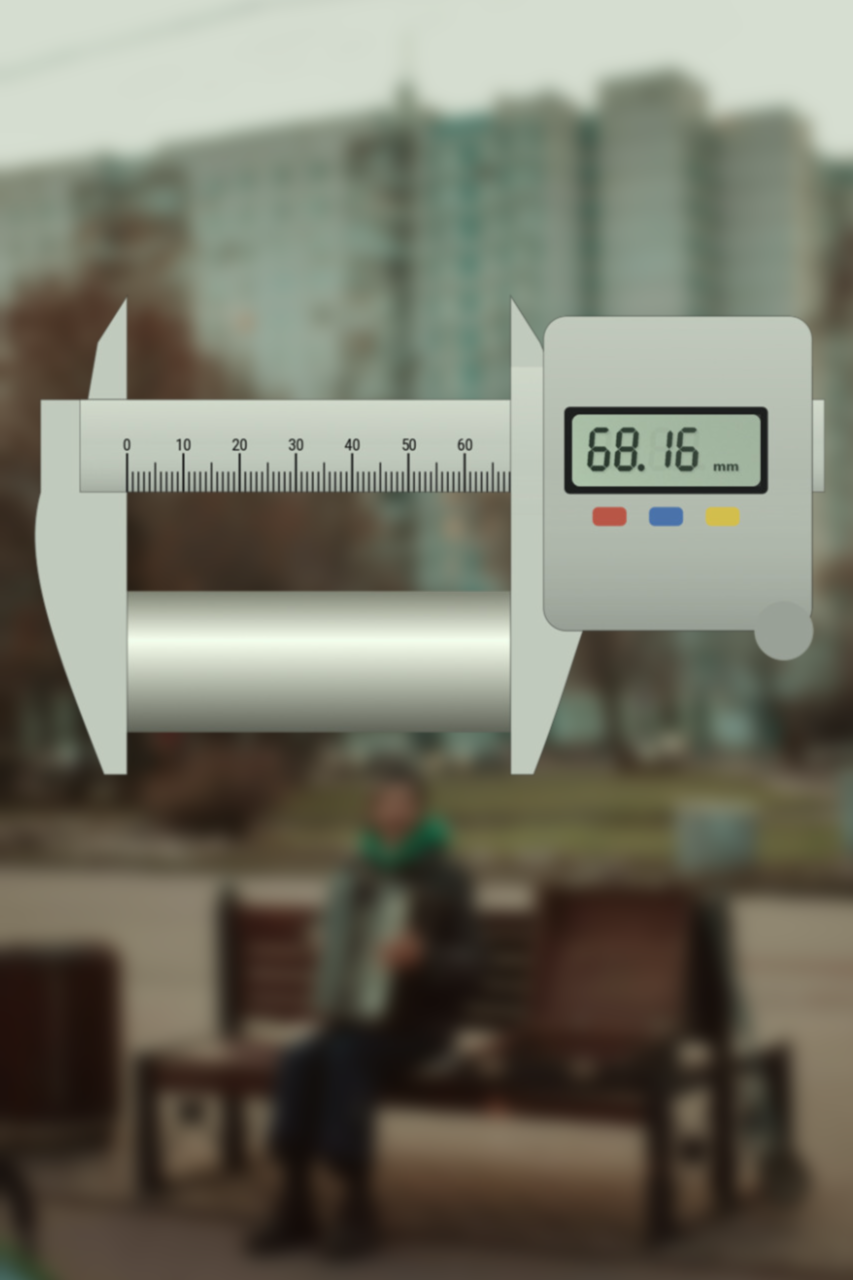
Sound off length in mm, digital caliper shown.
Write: 68.16 mm
